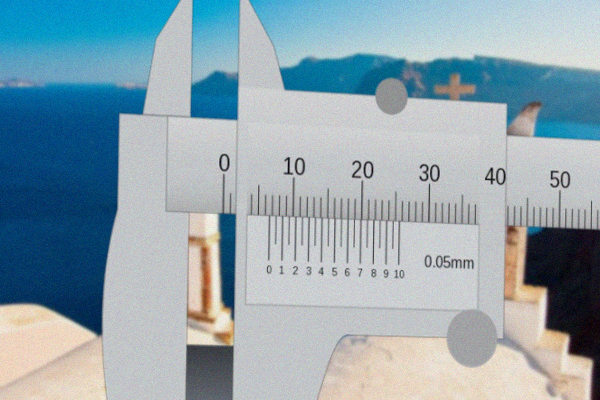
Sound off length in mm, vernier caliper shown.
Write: 6.6 mm
